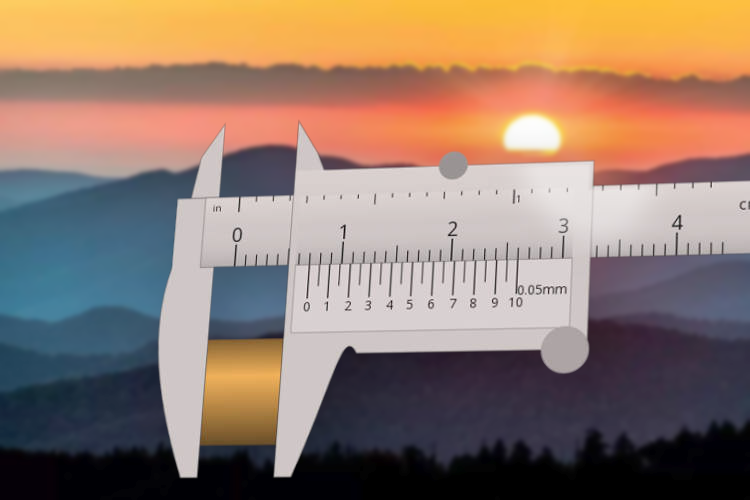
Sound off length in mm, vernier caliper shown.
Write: 7.0 mm
